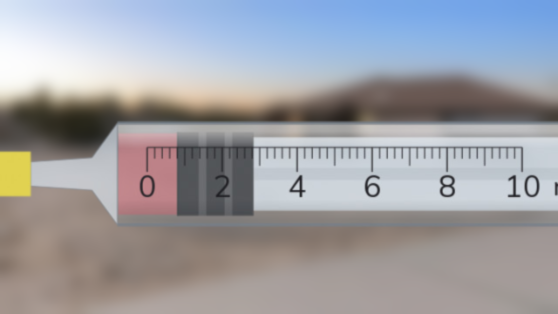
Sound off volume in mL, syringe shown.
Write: 0.8 mL
